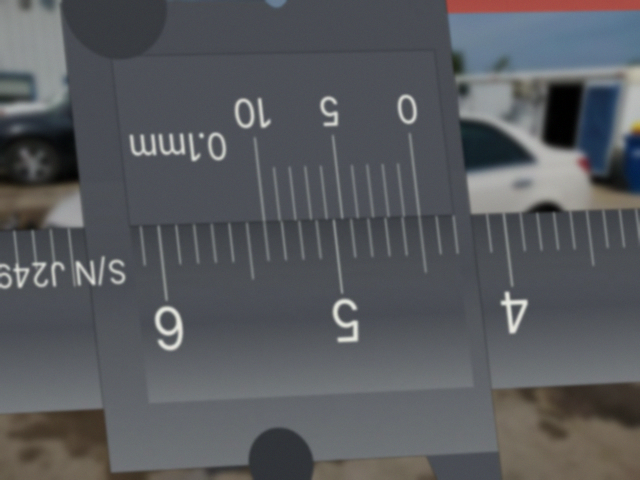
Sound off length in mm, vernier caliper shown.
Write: 45.0 mm
